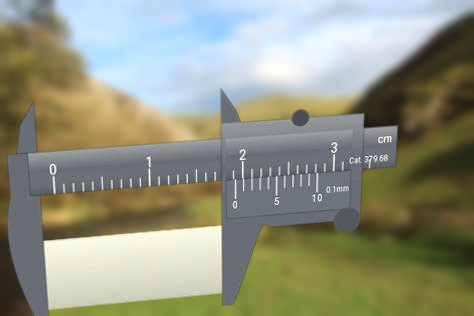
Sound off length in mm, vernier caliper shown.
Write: 19.2 mm
